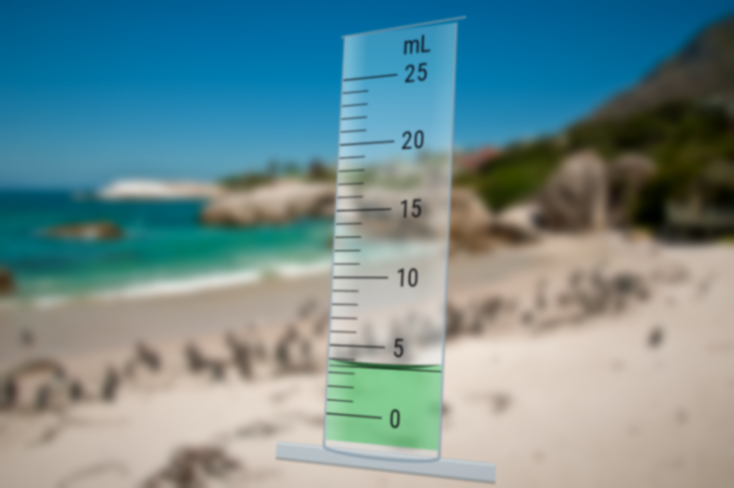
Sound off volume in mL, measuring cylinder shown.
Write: 3.5 mL
